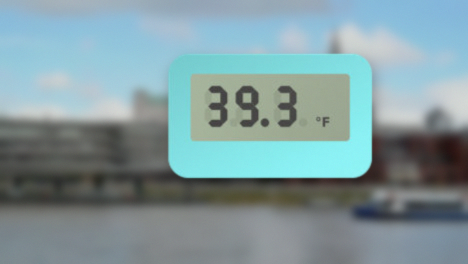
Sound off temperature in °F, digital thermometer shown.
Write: 39.3 °F
